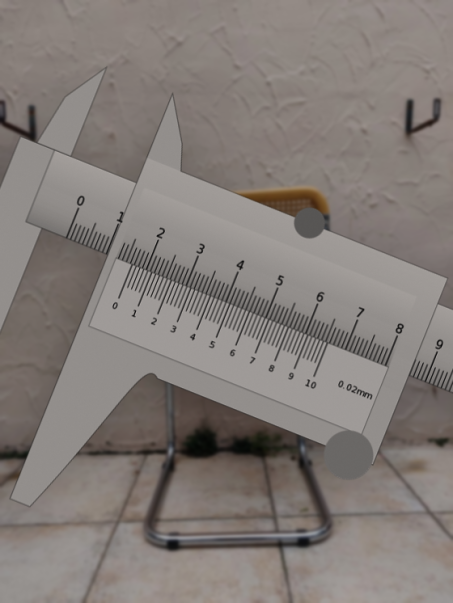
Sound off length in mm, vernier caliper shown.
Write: 16.5 mm
